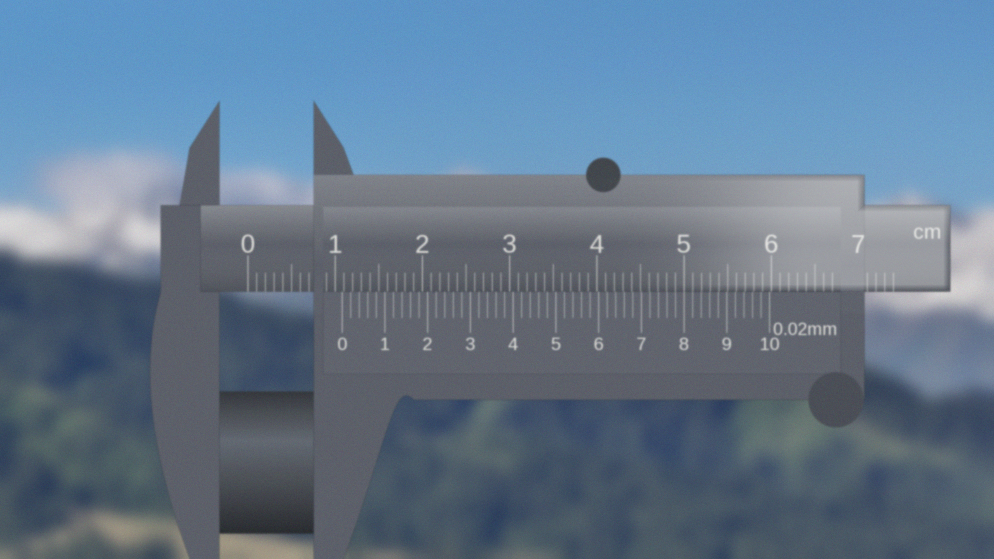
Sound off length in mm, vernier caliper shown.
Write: 10.8 mm
